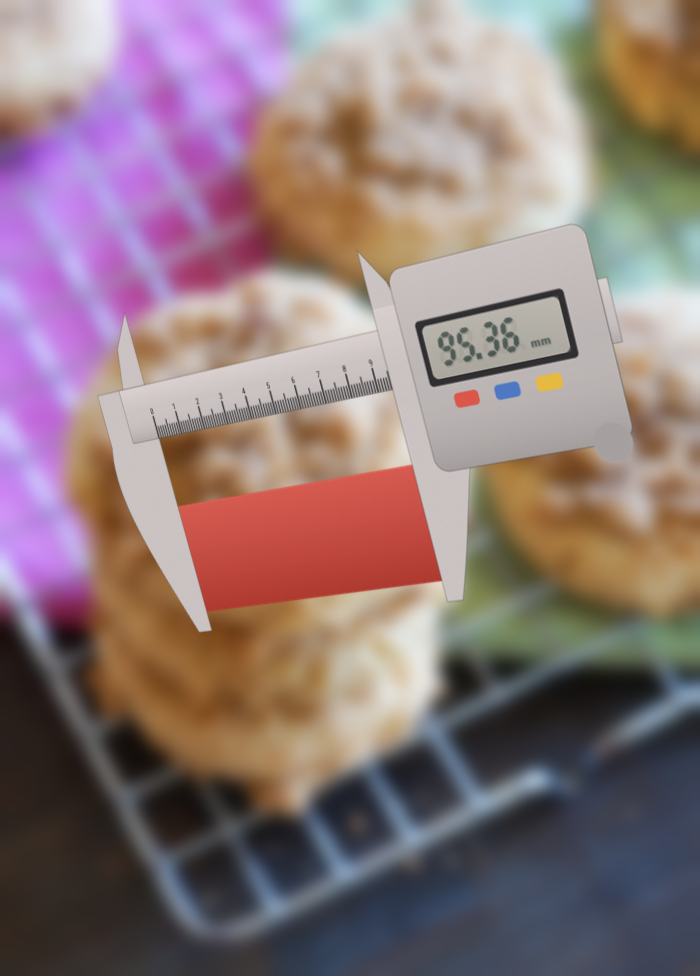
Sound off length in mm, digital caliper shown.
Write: 95.36 mm
